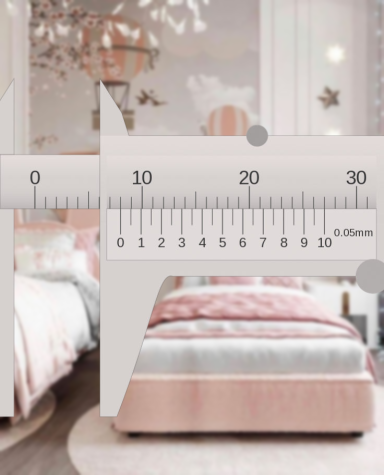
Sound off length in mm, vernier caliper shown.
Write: 8.0 mm
